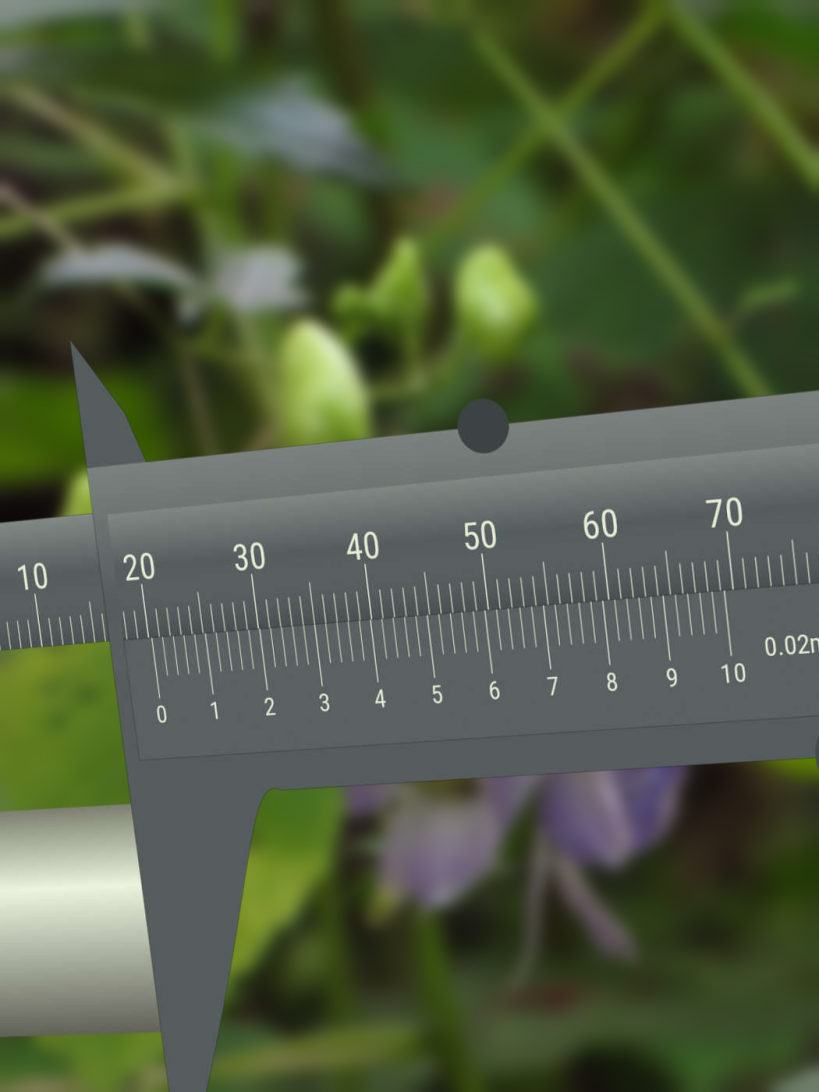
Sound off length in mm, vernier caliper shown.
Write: 20.3 mm
